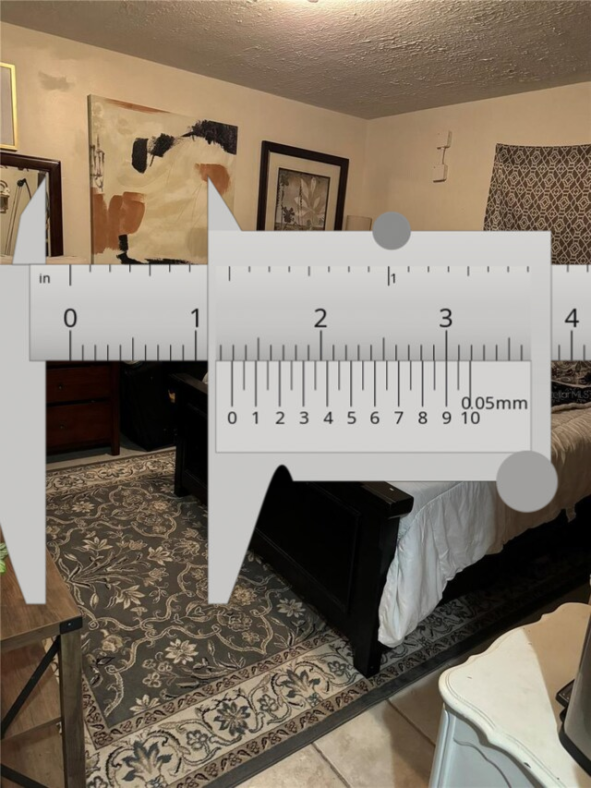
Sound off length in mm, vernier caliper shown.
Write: 12.9 mm
